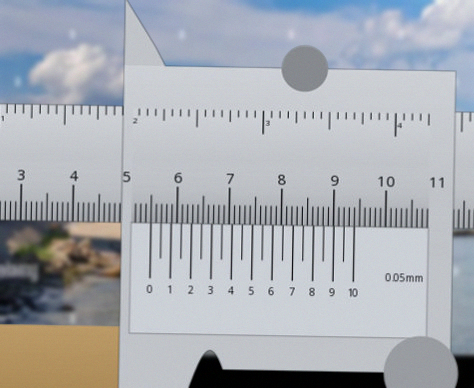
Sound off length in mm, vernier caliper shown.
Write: 55.0 mm
